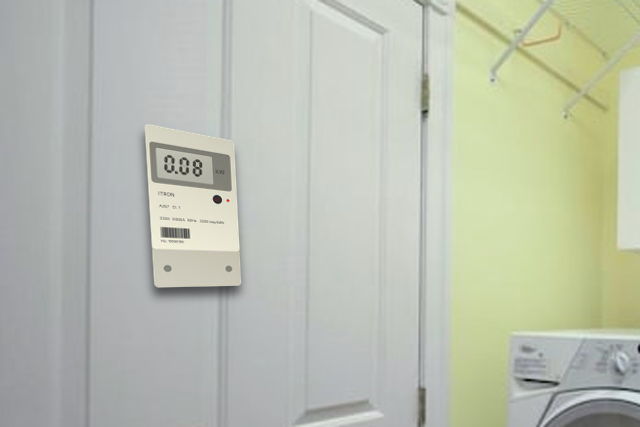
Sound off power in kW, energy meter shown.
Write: 0.08 kW
